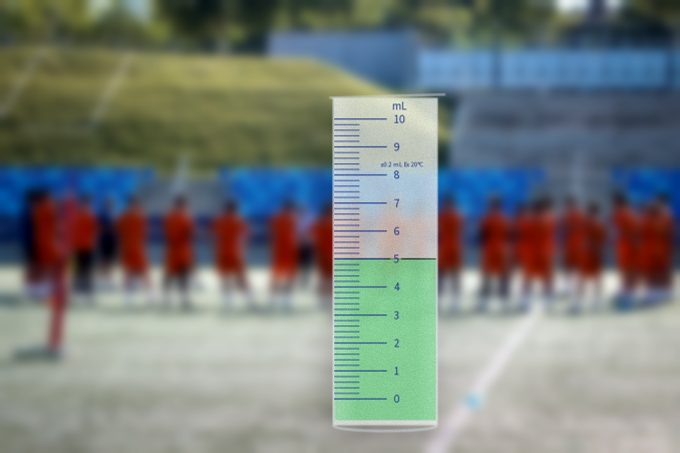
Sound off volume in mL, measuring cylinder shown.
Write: 5 mL
